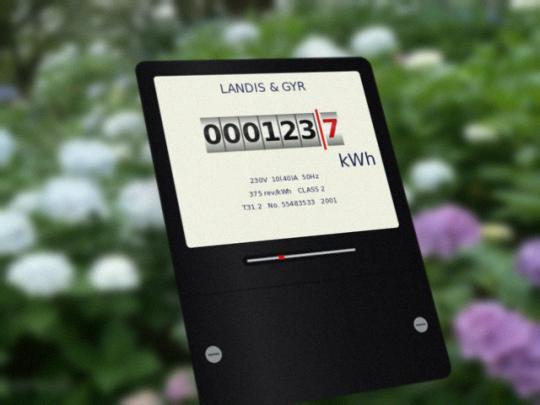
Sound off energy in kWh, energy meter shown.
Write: 123.7 kWh
